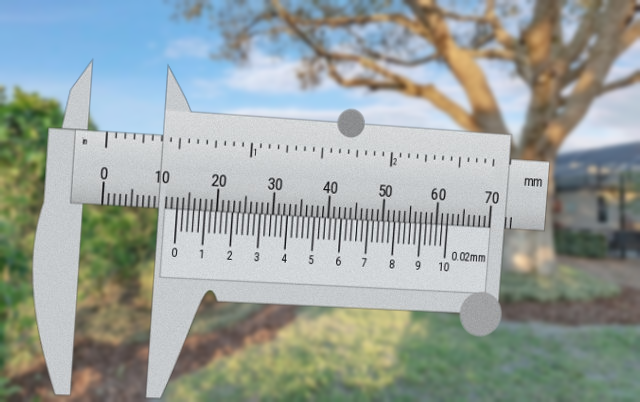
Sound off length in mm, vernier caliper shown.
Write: 13.0 mm
